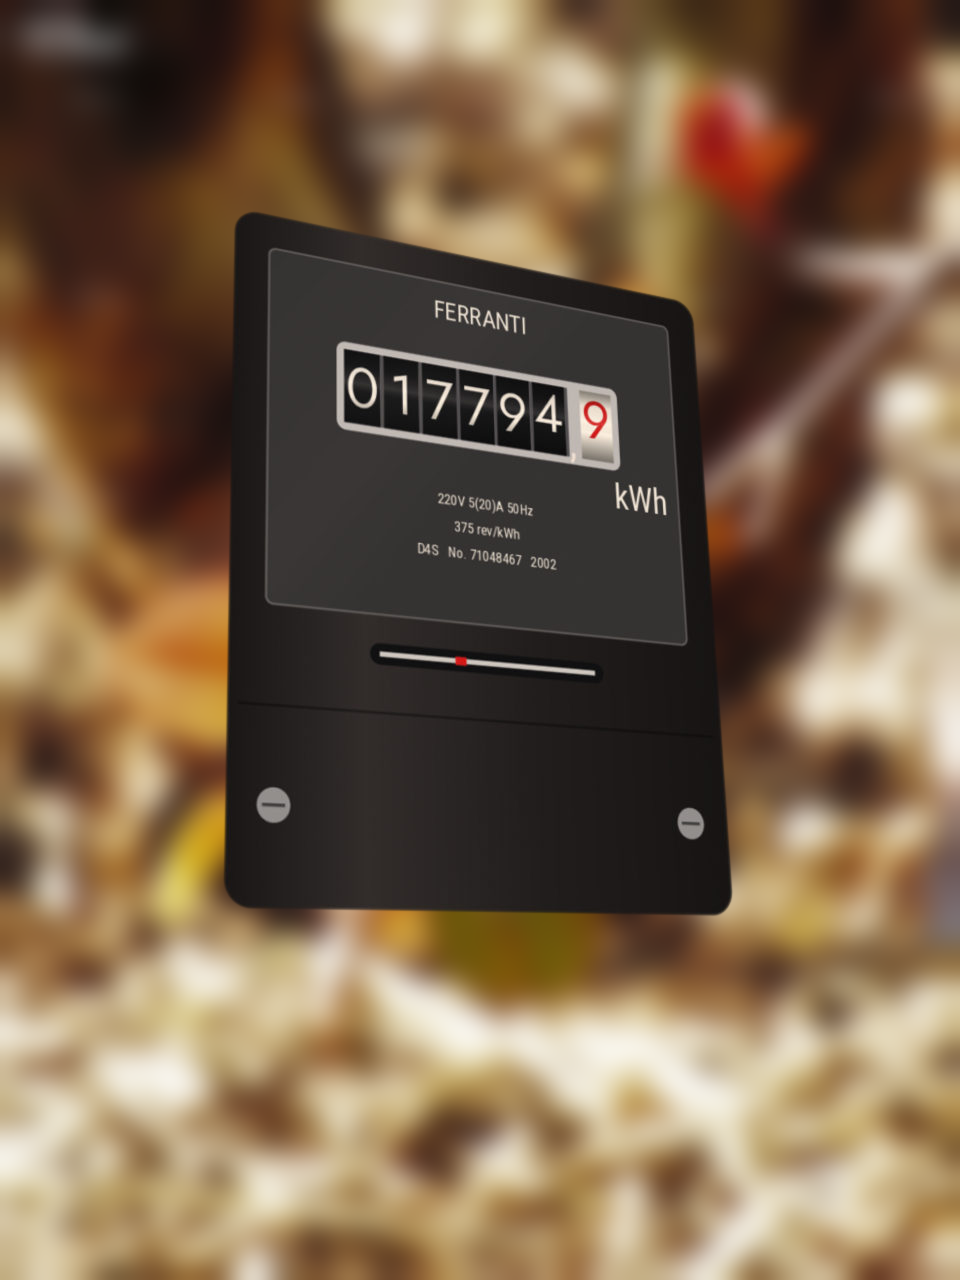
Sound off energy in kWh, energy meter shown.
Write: 17794.9 kWh
